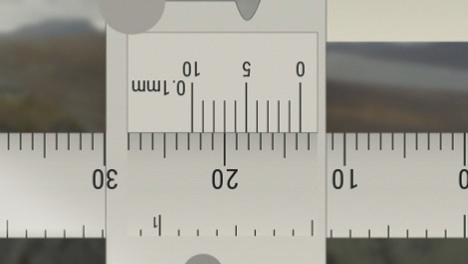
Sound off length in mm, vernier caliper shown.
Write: 13.7 mm
